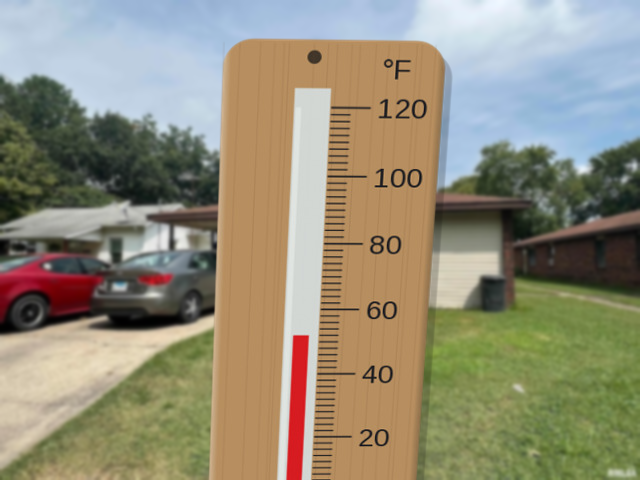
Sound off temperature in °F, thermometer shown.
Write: 52 °F
